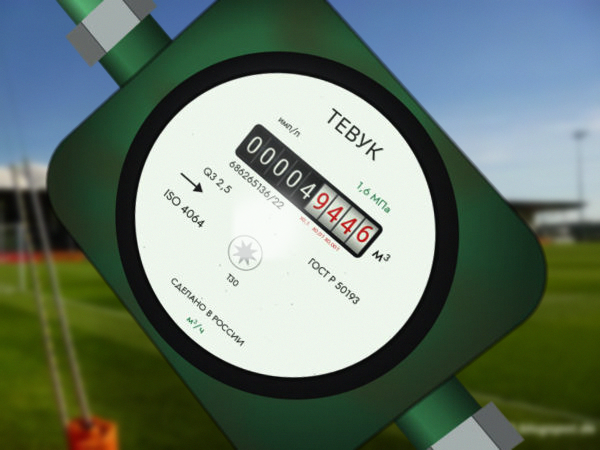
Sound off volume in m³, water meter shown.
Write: 4.9446 m³
